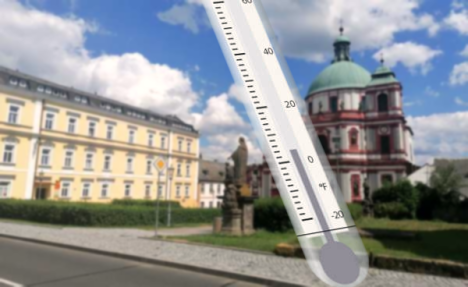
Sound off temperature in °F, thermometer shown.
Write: 4 °F
